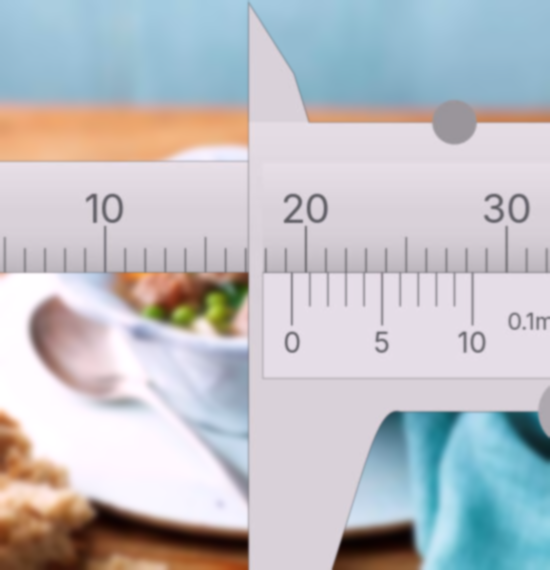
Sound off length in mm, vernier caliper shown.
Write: 19.3 mm
